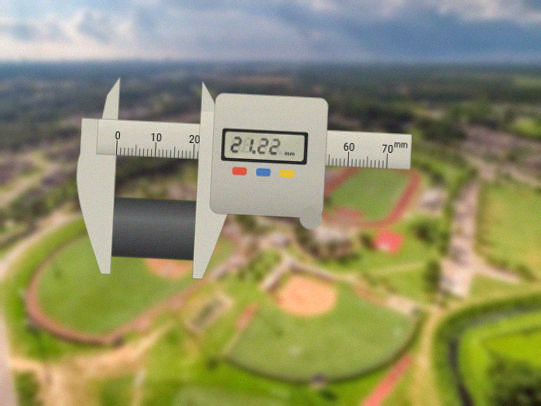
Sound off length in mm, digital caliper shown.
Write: 21.22 mm
